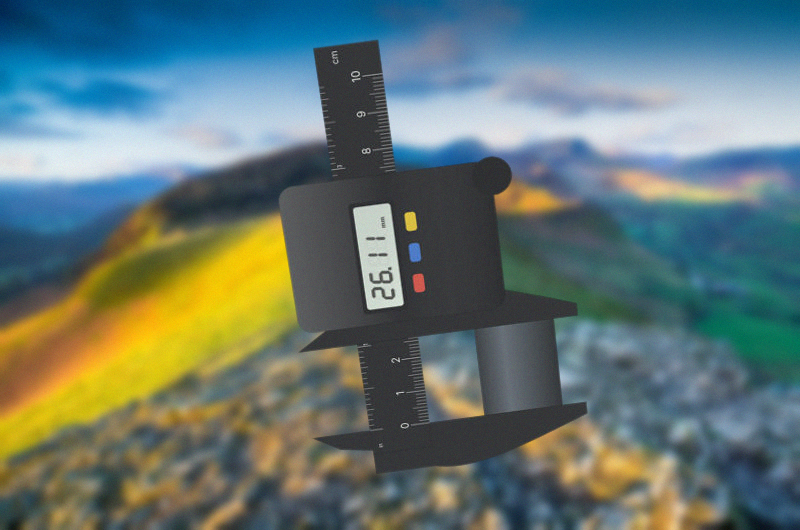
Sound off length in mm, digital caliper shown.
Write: 26.11 mm
